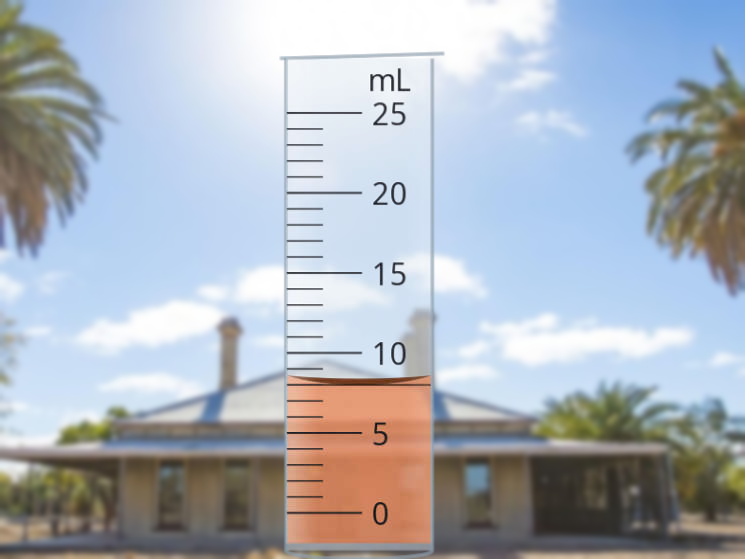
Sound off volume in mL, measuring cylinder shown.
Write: 8 mL
